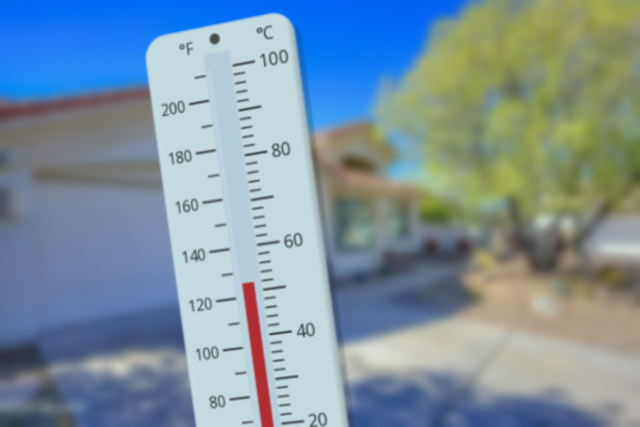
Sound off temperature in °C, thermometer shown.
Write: 52 °C
